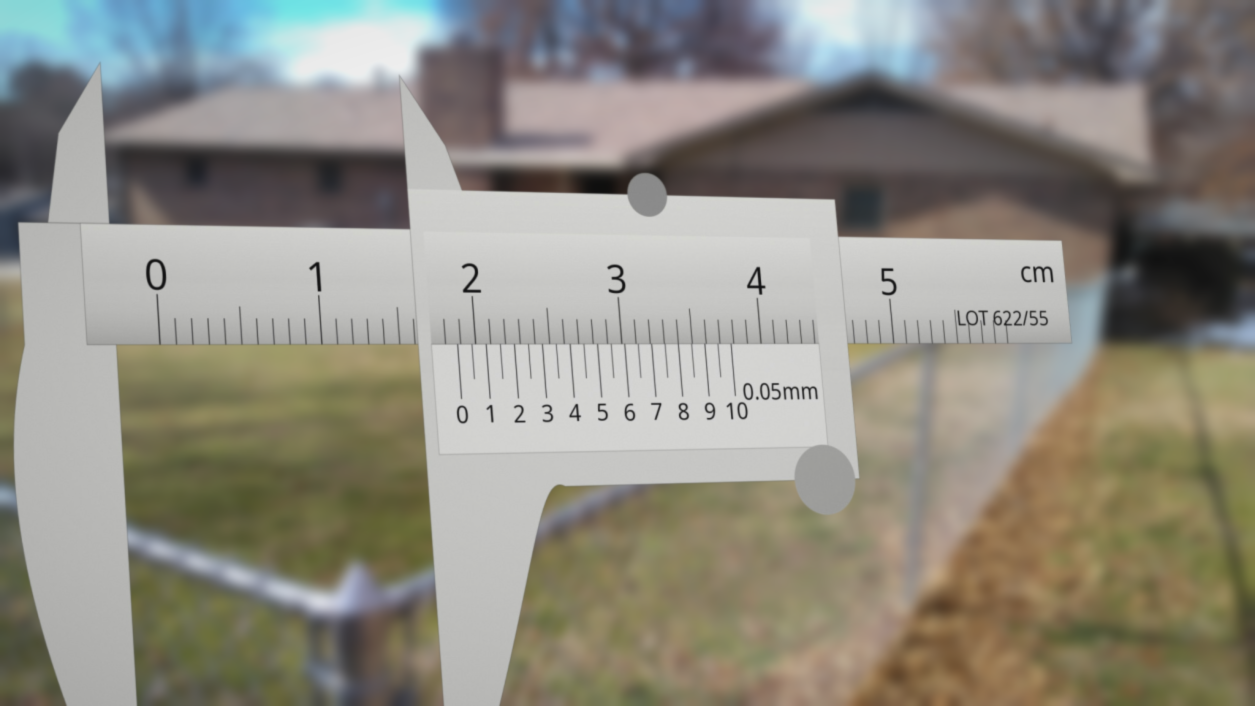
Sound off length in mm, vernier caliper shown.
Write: 18.8 mm
